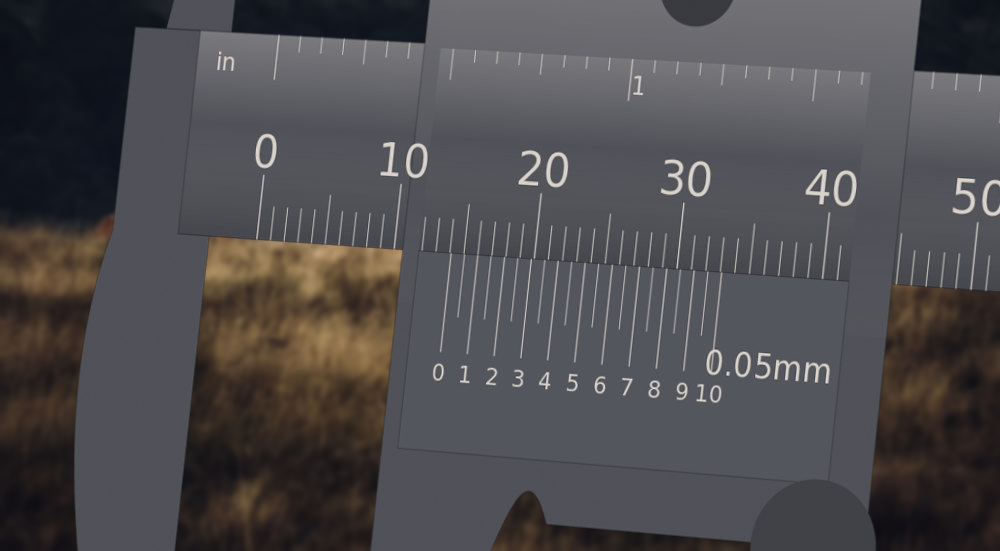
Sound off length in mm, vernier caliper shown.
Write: 14.1 mm
